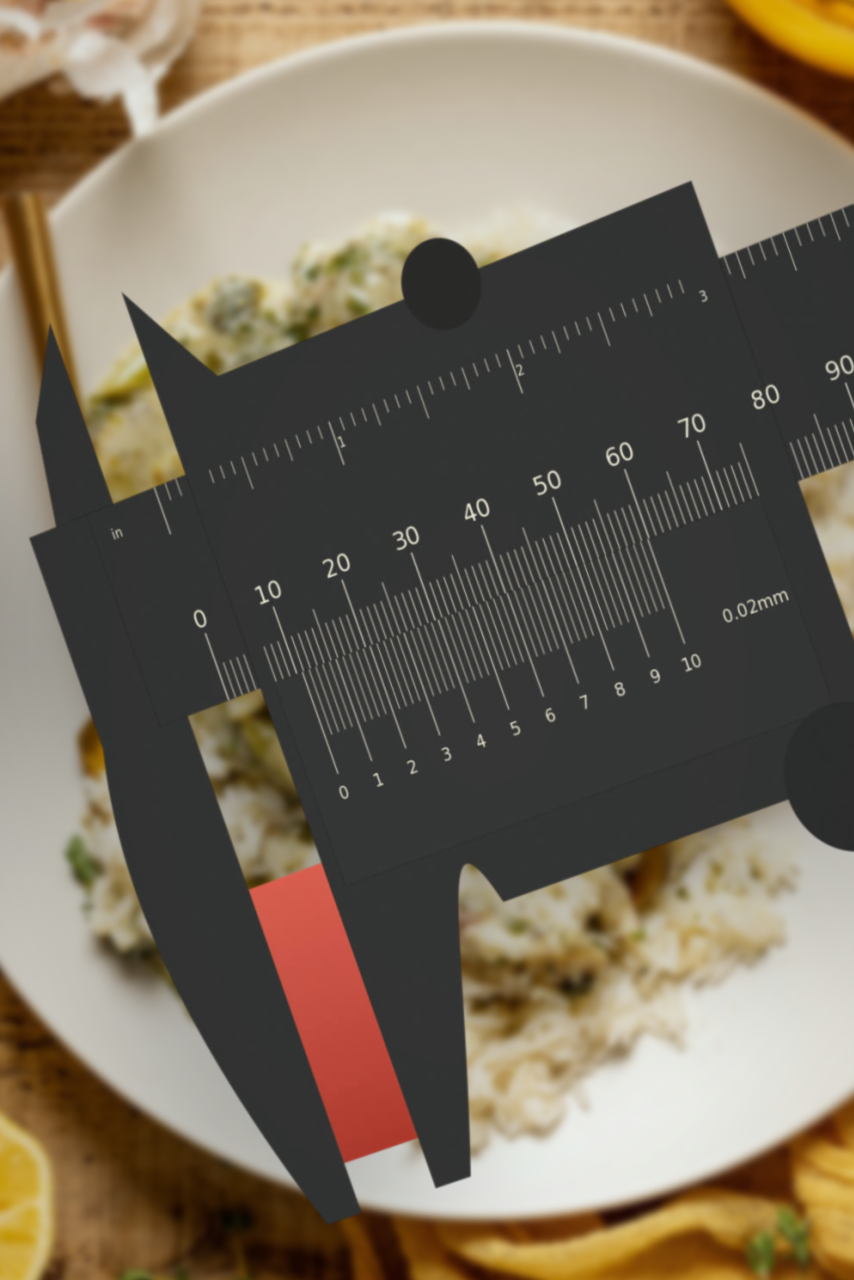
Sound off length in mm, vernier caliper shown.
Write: 10.8 mm
